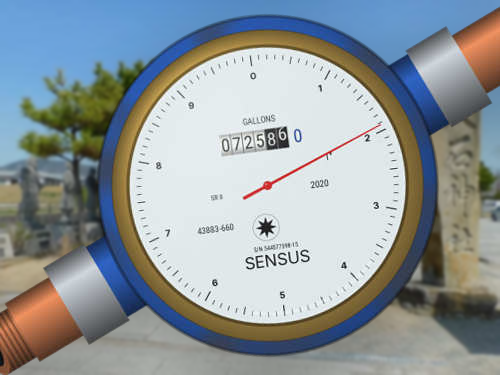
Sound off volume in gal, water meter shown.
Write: 725861.9 gal
